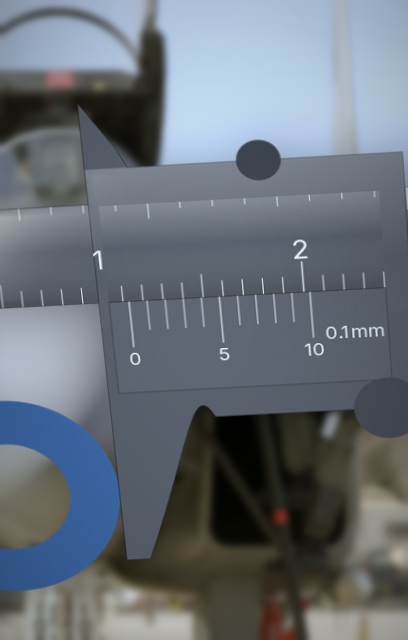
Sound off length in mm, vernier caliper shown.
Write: 11.3 mm
